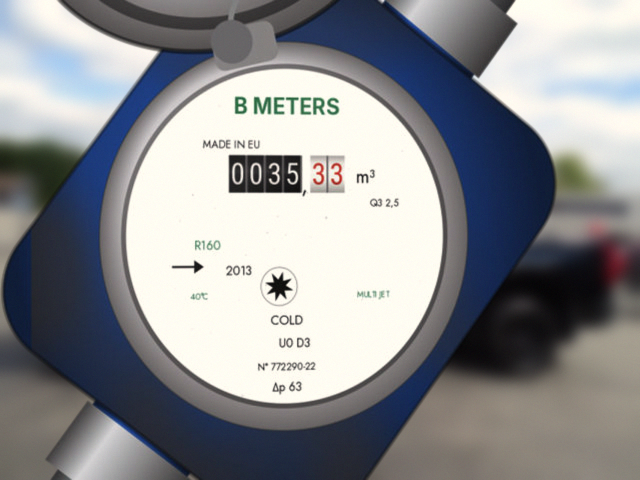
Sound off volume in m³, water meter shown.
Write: 35.33 m³
